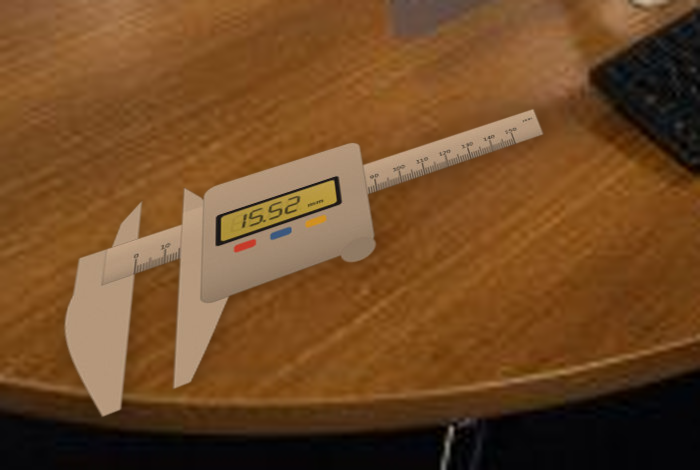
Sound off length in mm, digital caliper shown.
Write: 15.52 mm
